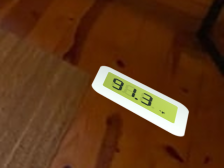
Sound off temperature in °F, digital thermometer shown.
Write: 91.3 °F
